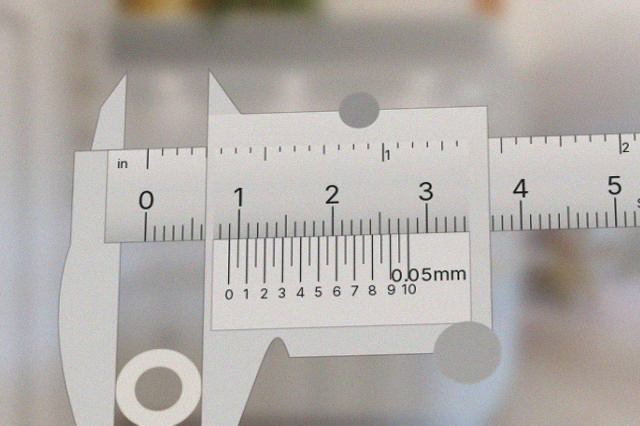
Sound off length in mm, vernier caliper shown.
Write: 9.0 mm
